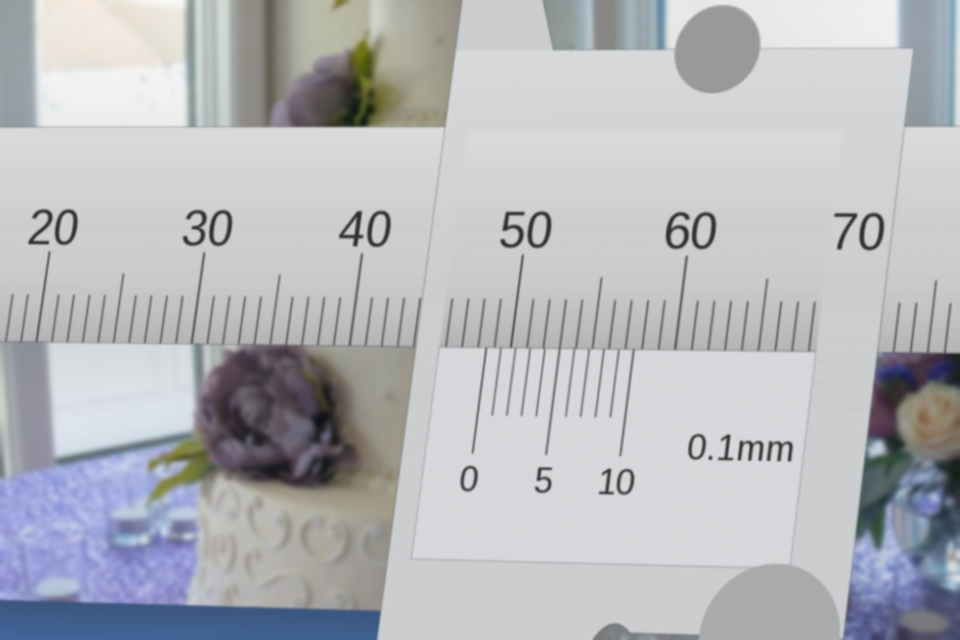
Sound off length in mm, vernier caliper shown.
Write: 48.5 mm
